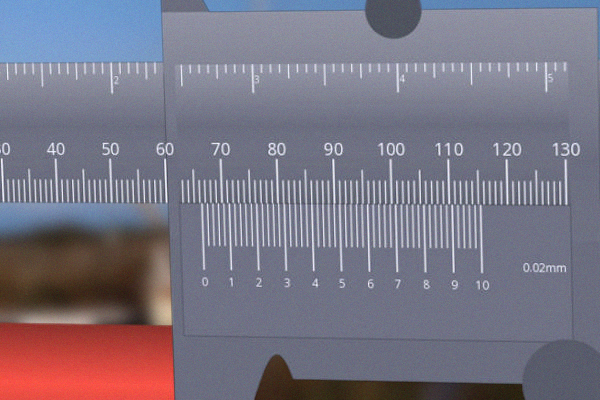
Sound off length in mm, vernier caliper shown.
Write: 66.4 mm
